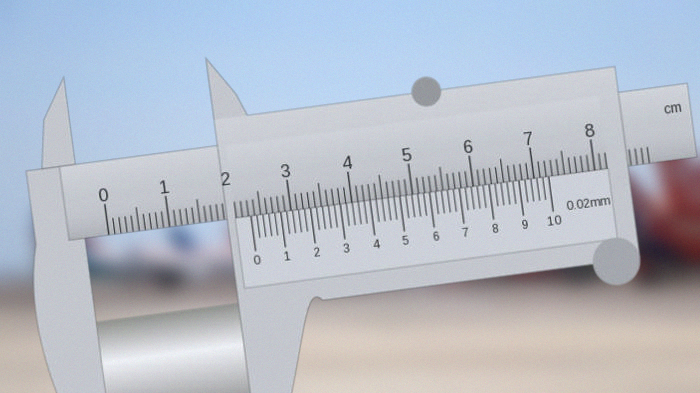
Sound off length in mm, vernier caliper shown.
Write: 23.4 mm
